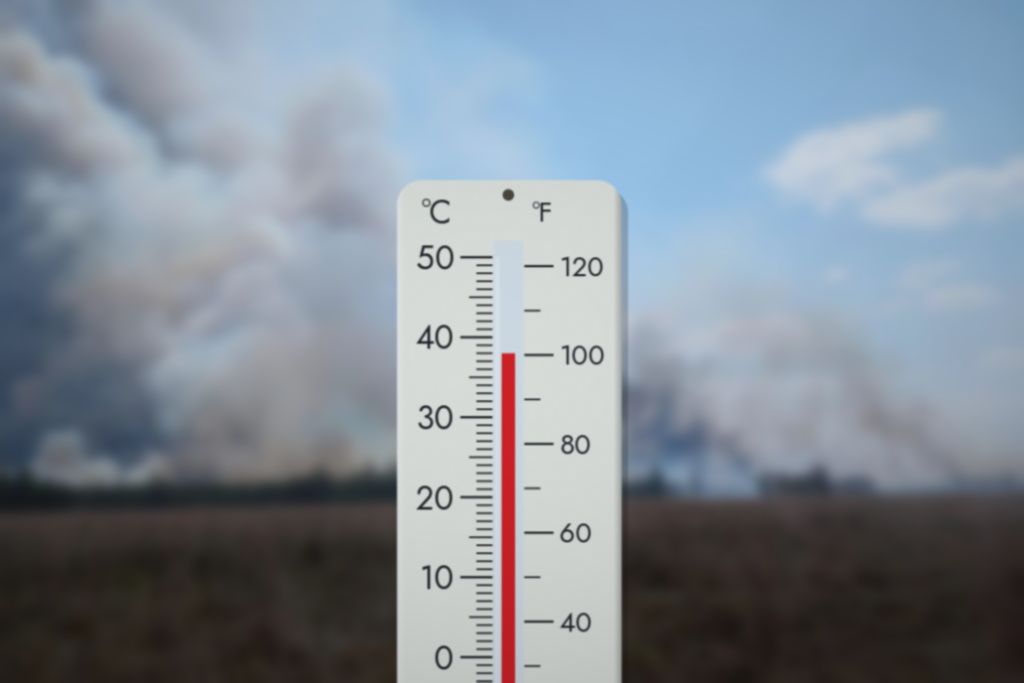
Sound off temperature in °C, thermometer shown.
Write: 38 °C
